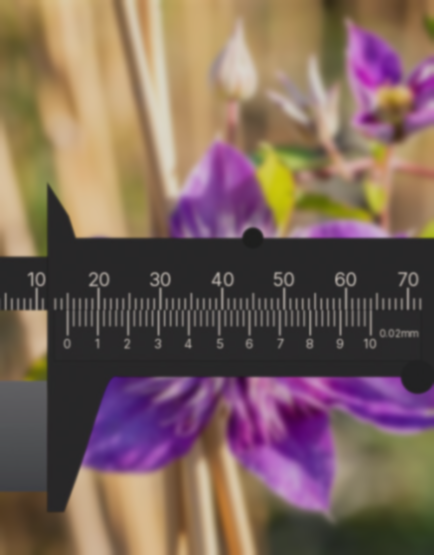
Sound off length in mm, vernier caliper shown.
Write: 15.0 mm
